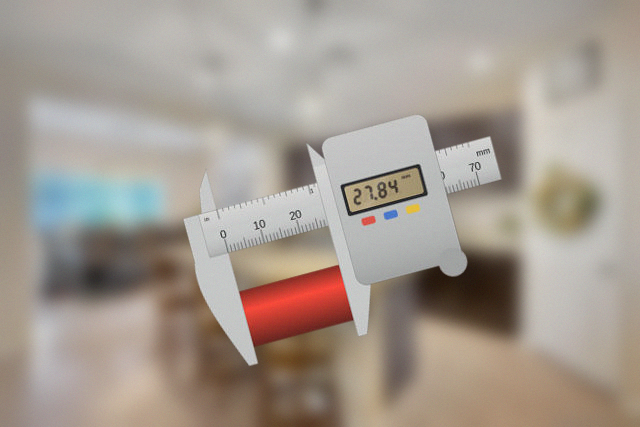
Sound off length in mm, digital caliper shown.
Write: 27.84 mm
